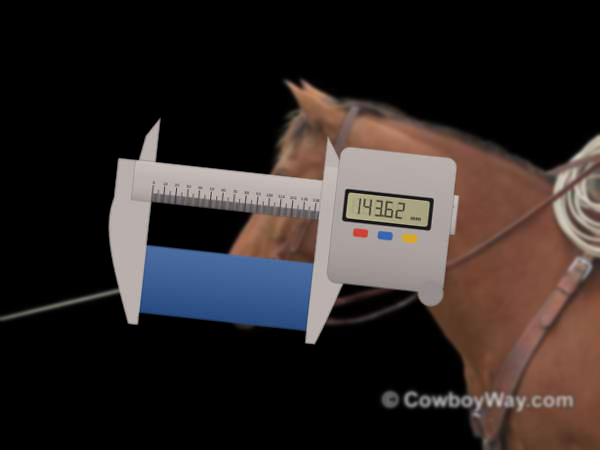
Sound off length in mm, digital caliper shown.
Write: 143.62 mm
